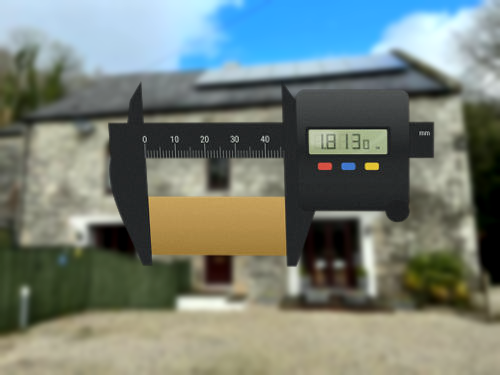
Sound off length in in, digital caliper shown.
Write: 1.8130 in
